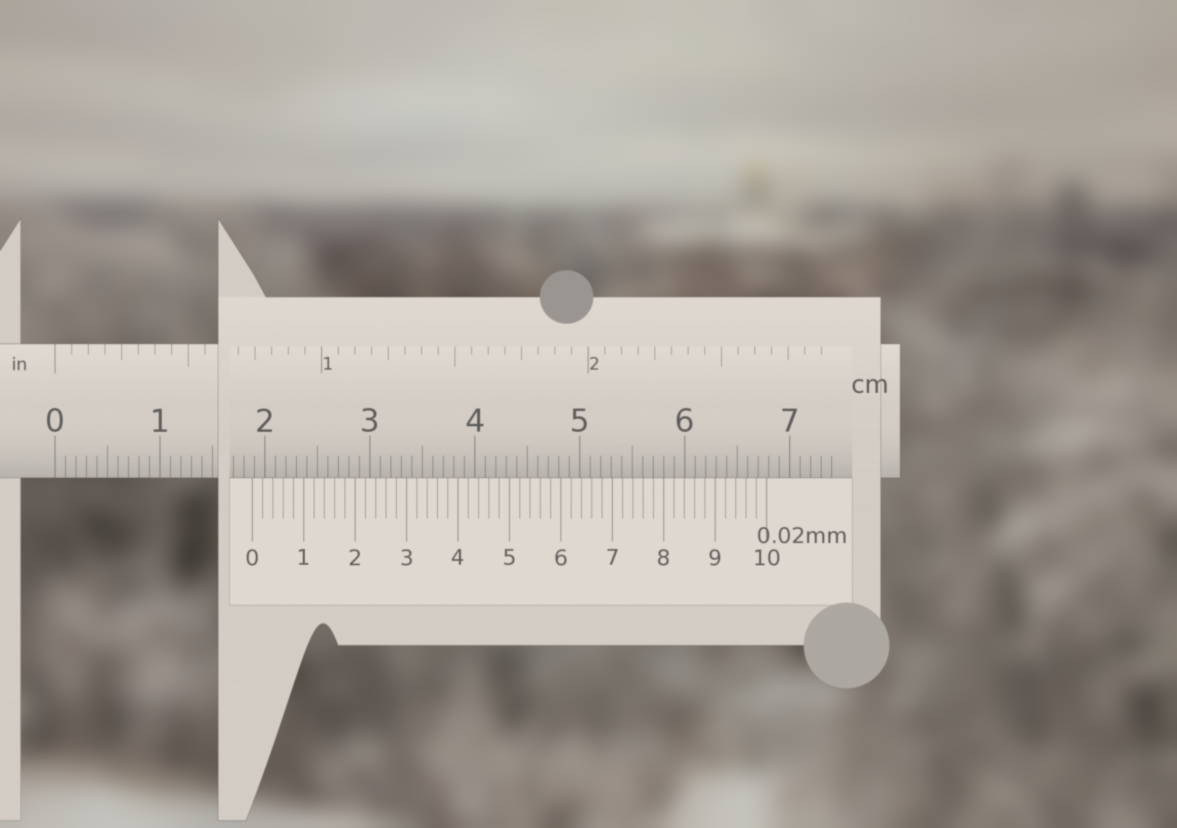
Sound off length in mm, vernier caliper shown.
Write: 18.8 mm
